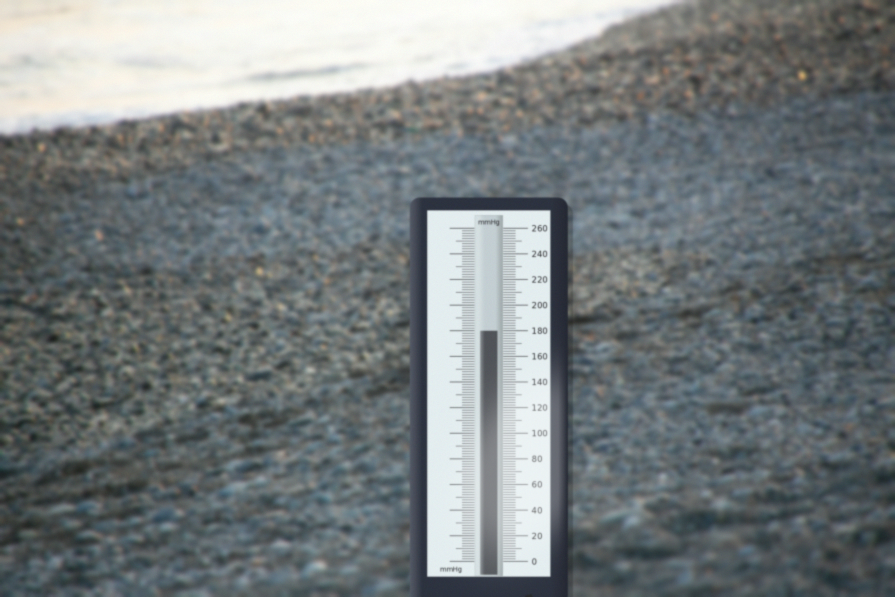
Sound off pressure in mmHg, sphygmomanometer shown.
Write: 180 mmHg
